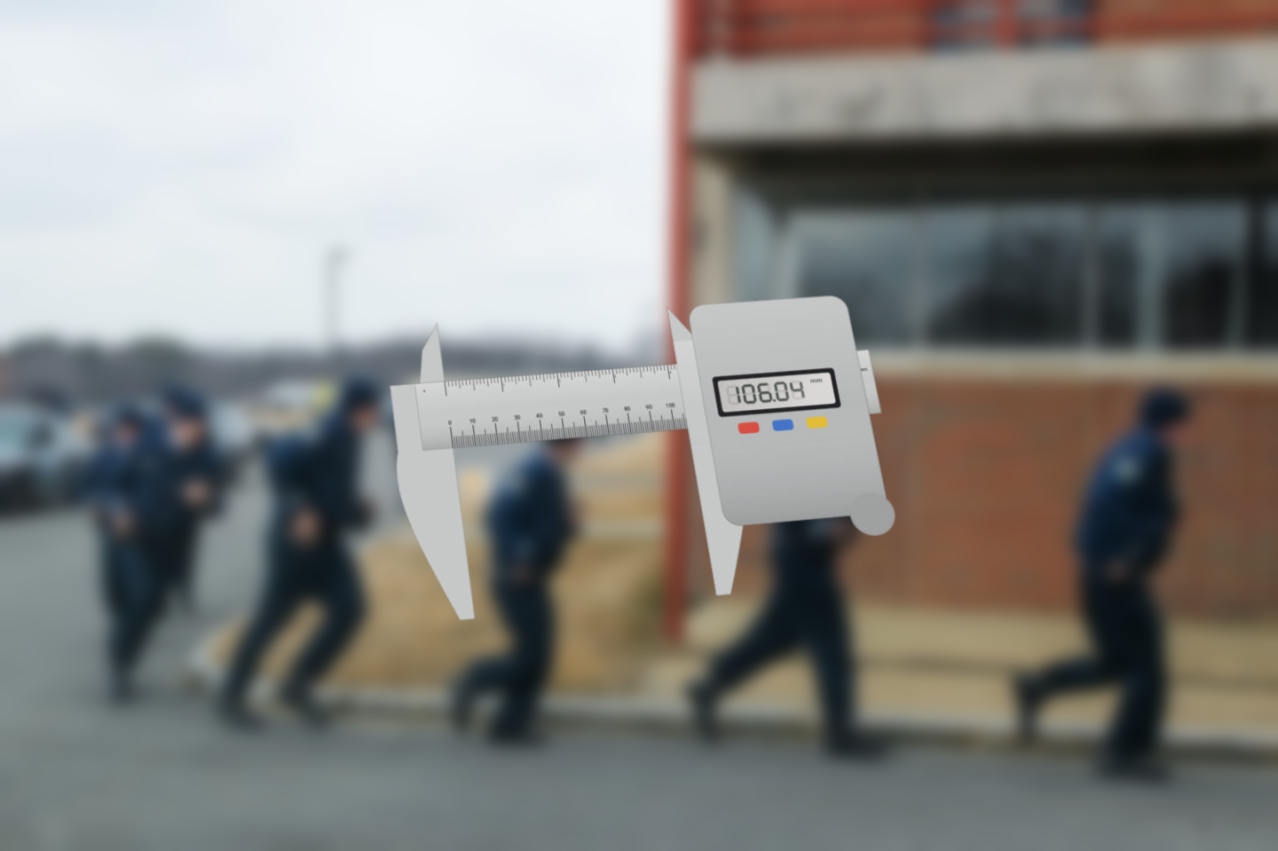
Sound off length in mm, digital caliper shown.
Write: 106.04 mm
